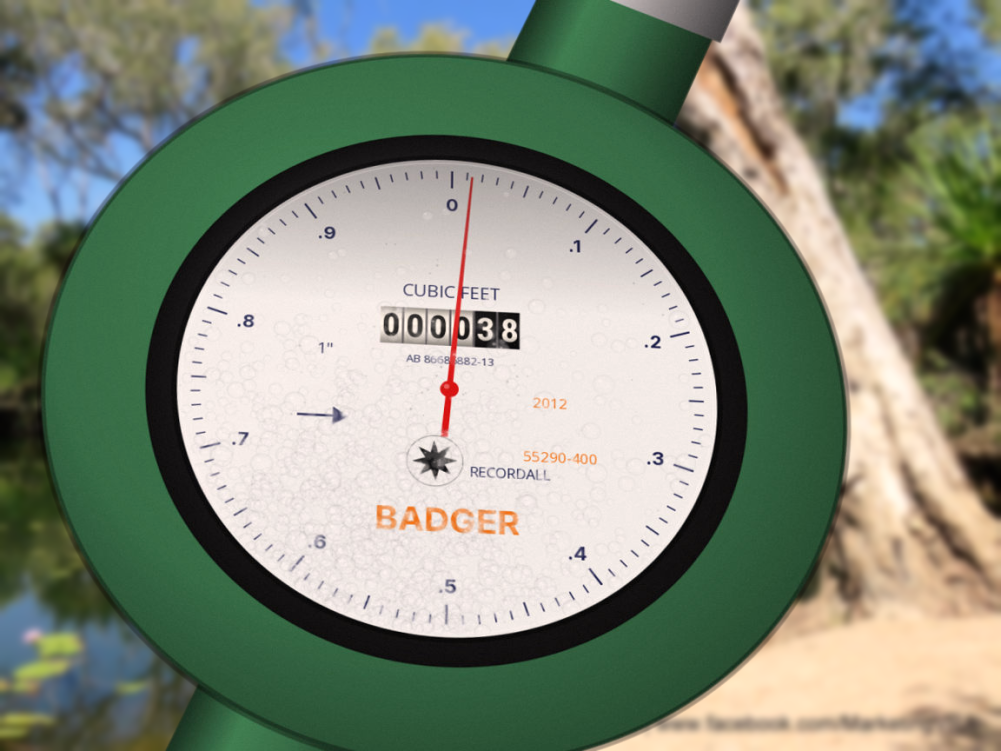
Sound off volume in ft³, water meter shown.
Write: 38.01 ft³
